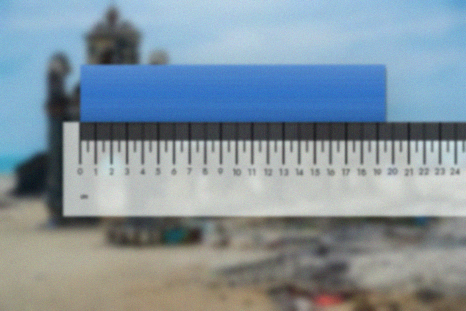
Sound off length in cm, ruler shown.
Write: 19.5 cm
